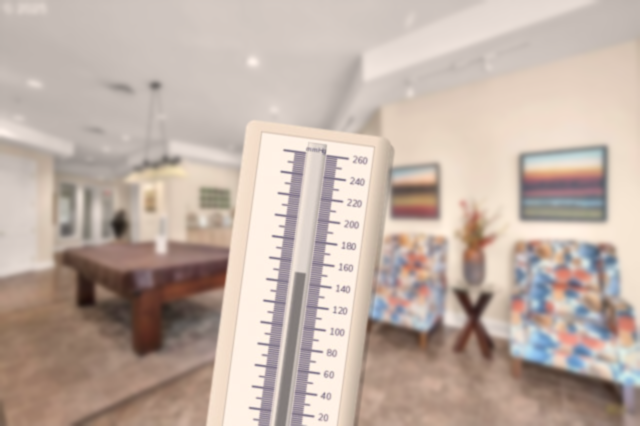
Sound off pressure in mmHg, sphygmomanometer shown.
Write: 150 mmHg
